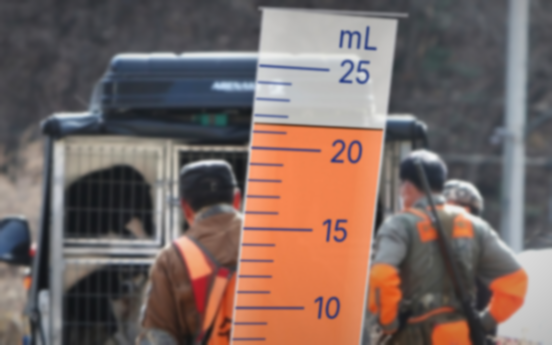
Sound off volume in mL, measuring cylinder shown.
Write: 21.5 mL
